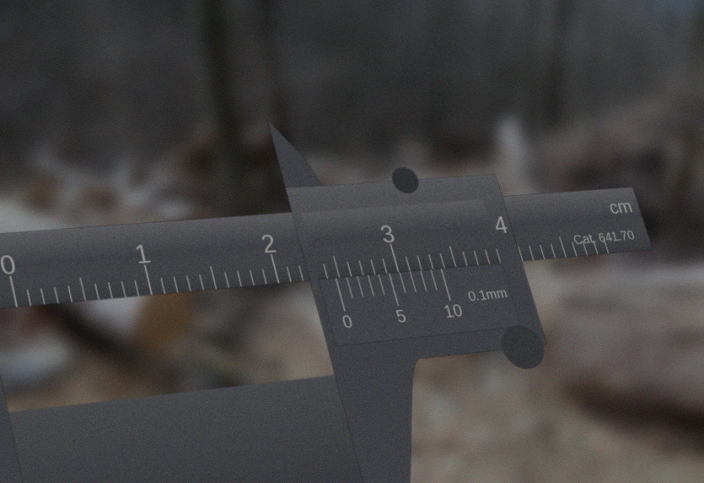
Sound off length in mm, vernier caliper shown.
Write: 24.7 mm
